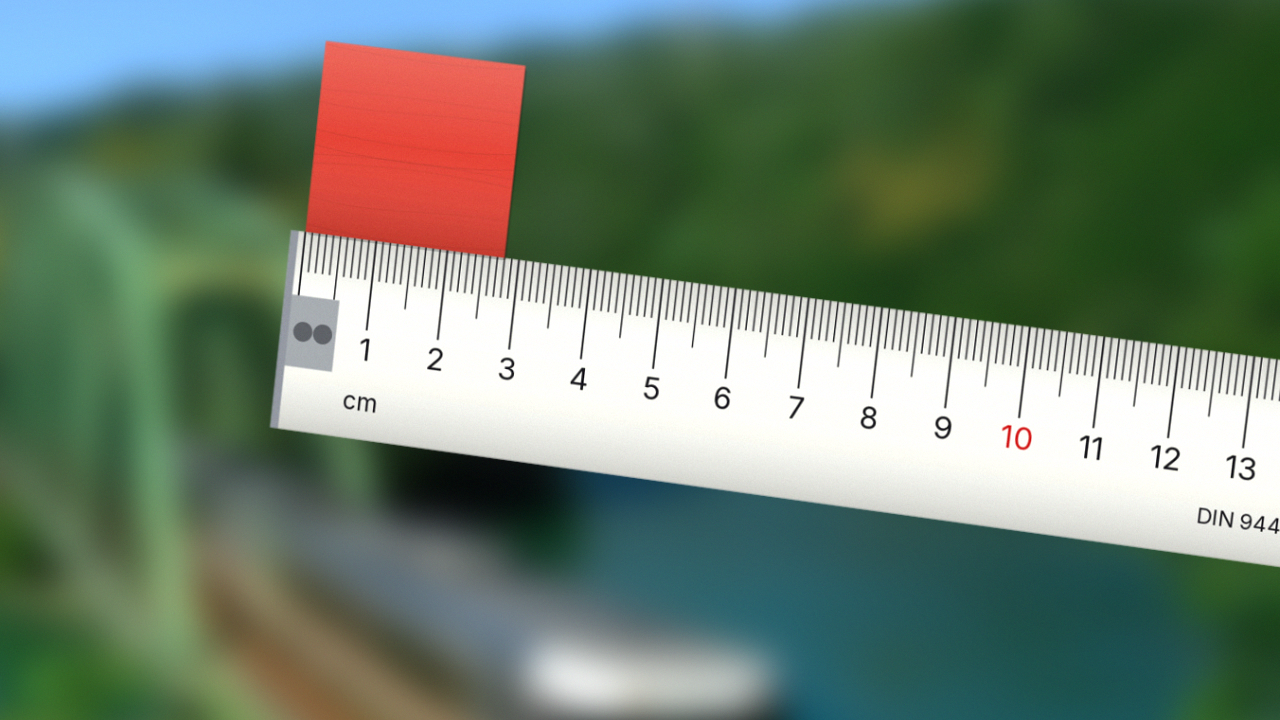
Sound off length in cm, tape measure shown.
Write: 2.8 cm
